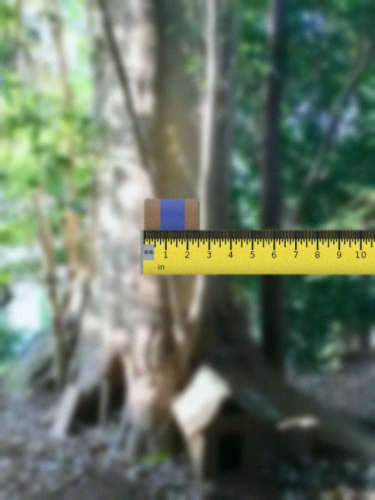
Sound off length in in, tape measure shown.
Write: 2.5 in
